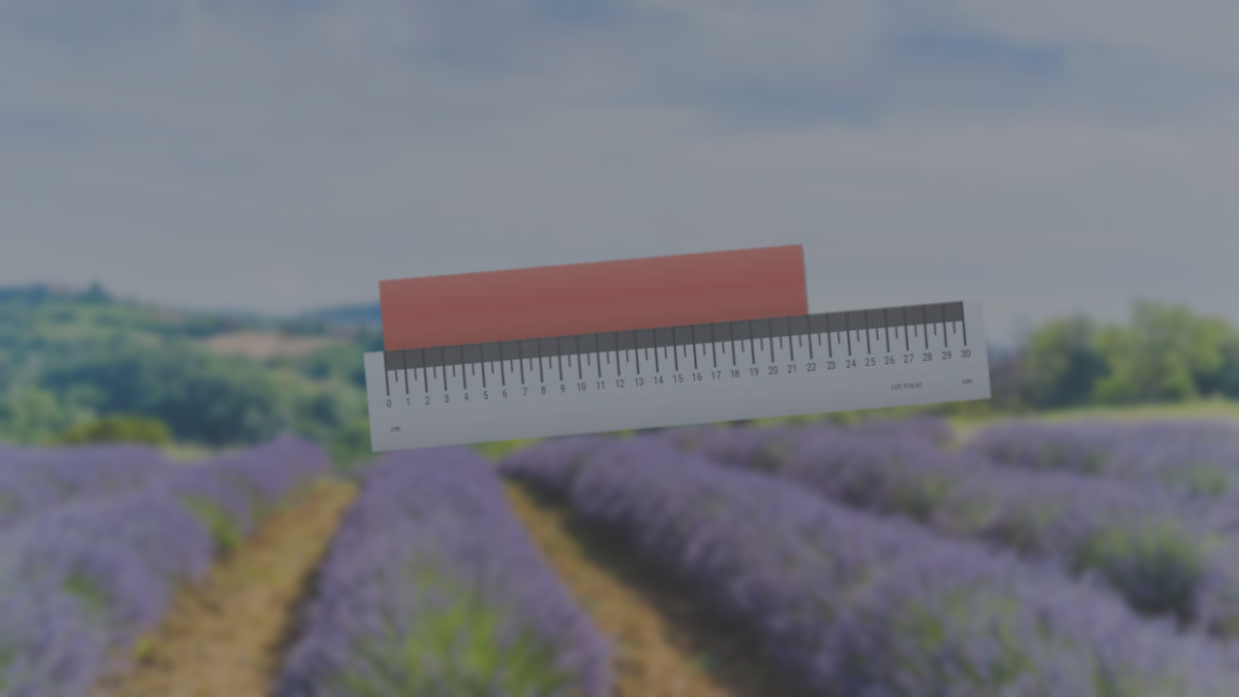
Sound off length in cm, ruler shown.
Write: 22 cm
